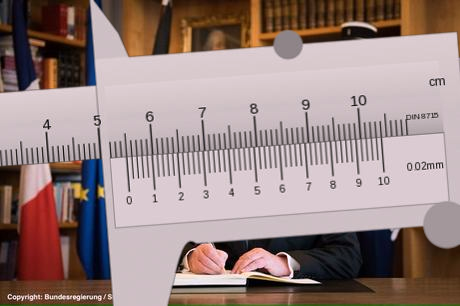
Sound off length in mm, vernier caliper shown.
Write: 55.0 mm
